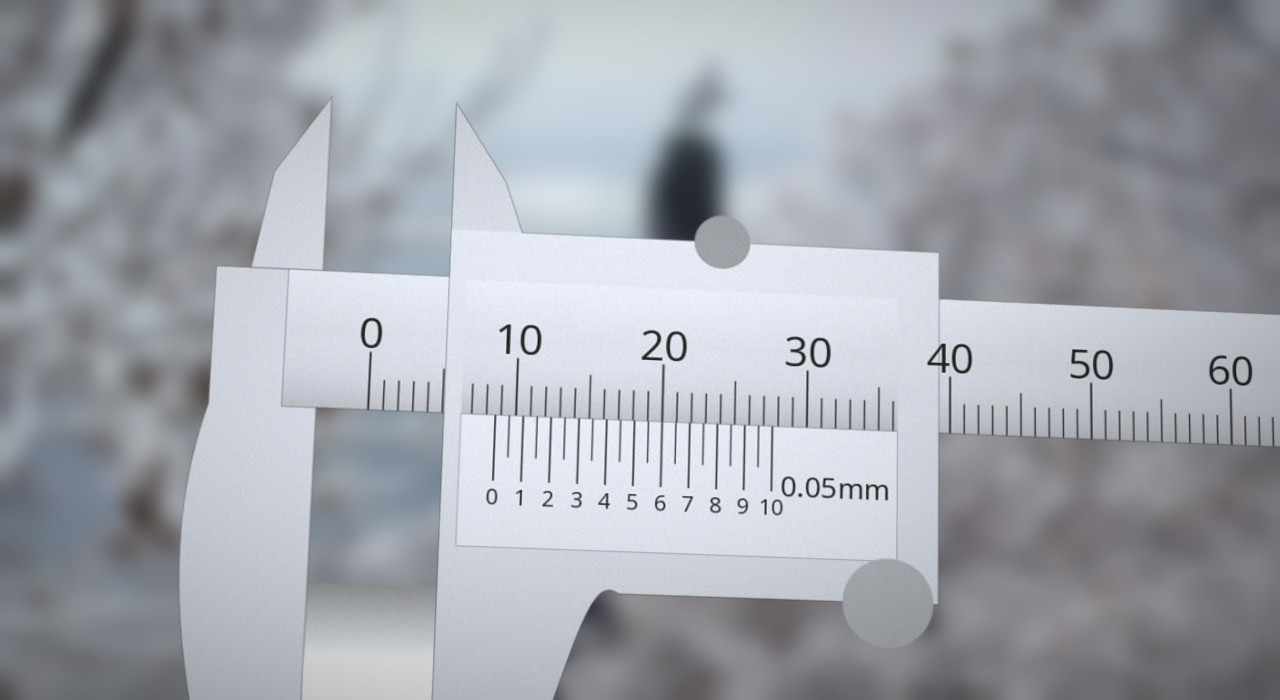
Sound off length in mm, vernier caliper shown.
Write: 8.6 mm
